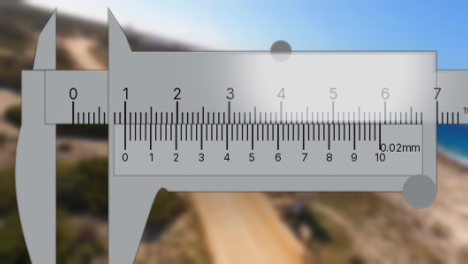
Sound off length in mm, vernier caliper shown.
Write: 10.0 mm
